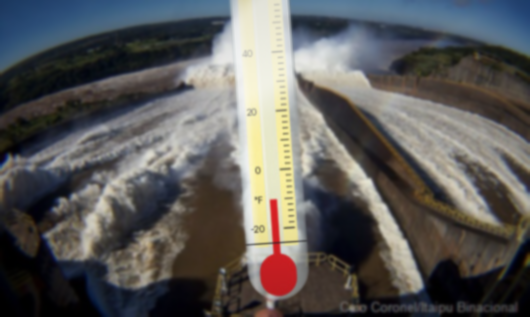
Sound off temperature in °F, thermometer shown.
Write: -10 °F
